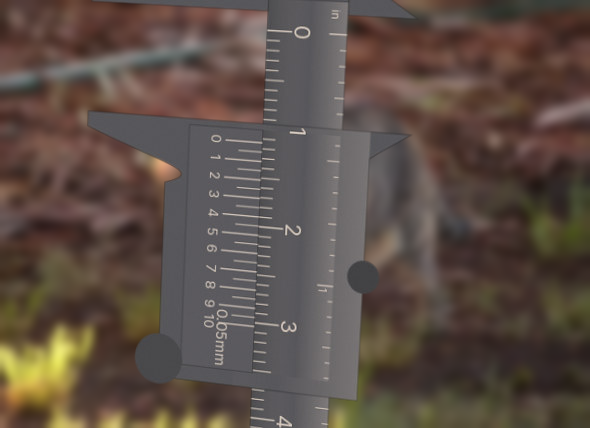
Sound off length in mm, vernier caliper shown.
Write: 11.4 mm
